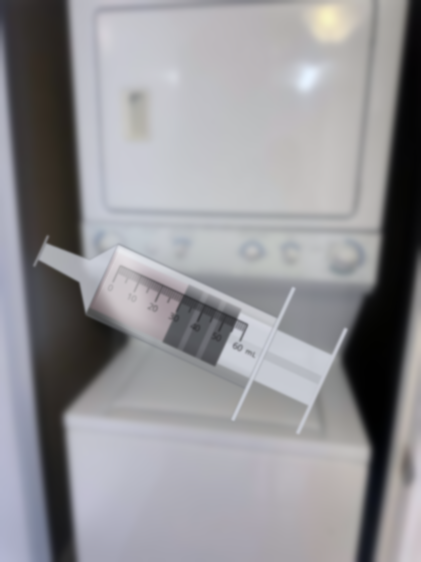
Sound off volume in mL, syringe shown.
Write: 30 mL
